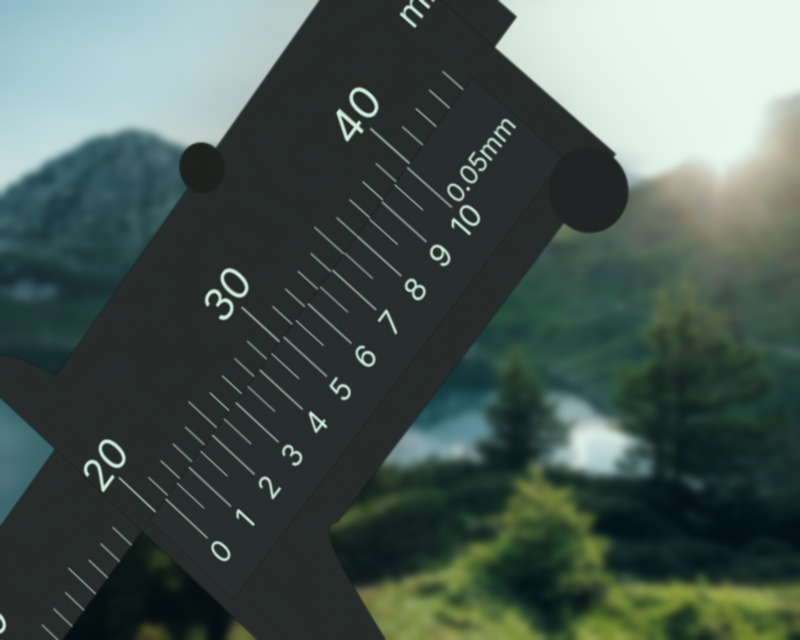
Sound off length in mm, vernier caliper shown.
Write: 20.8 mm
